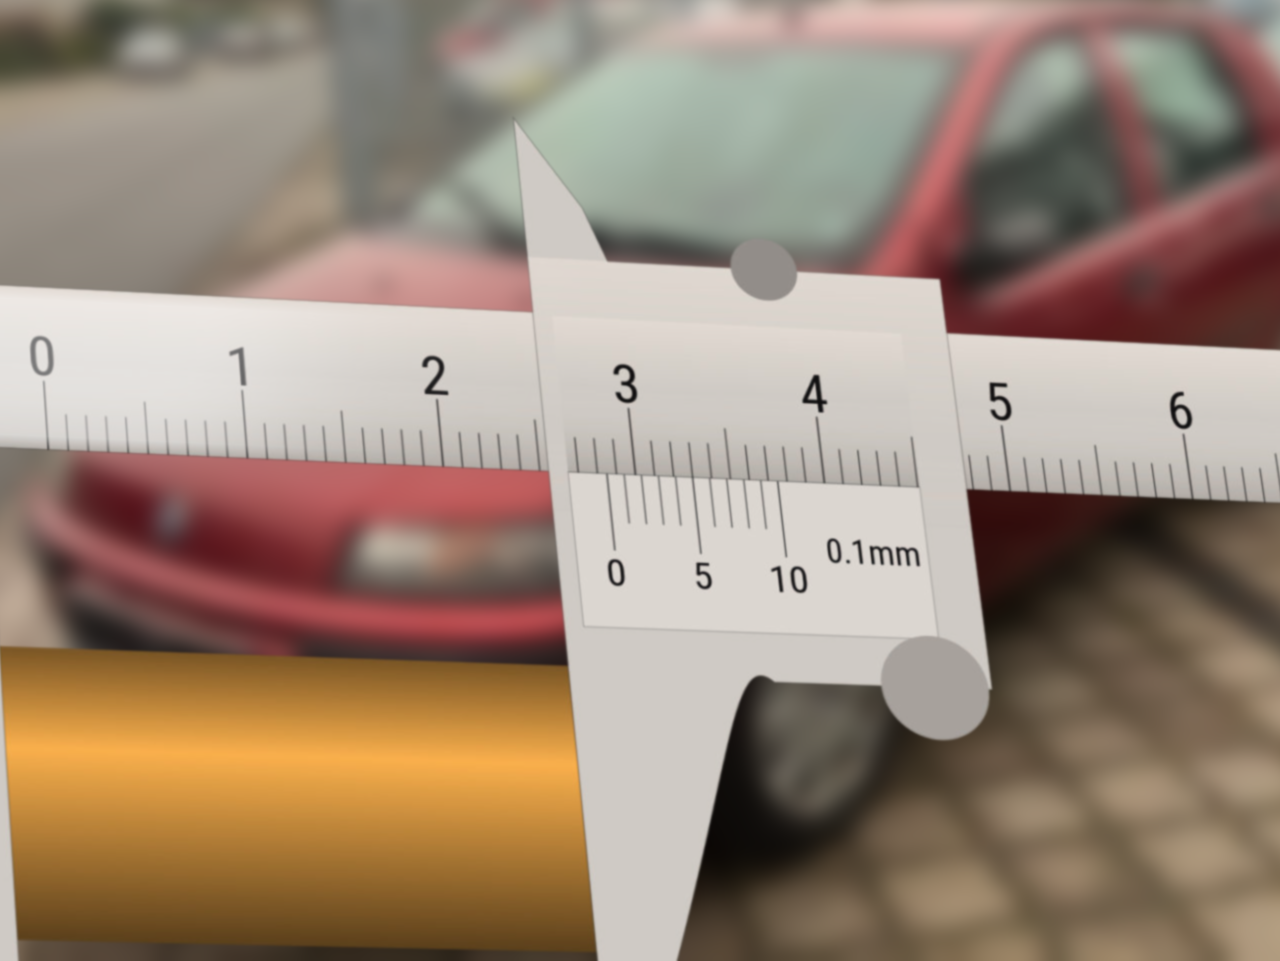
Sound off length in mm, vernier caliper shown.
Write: 28.5 mm
